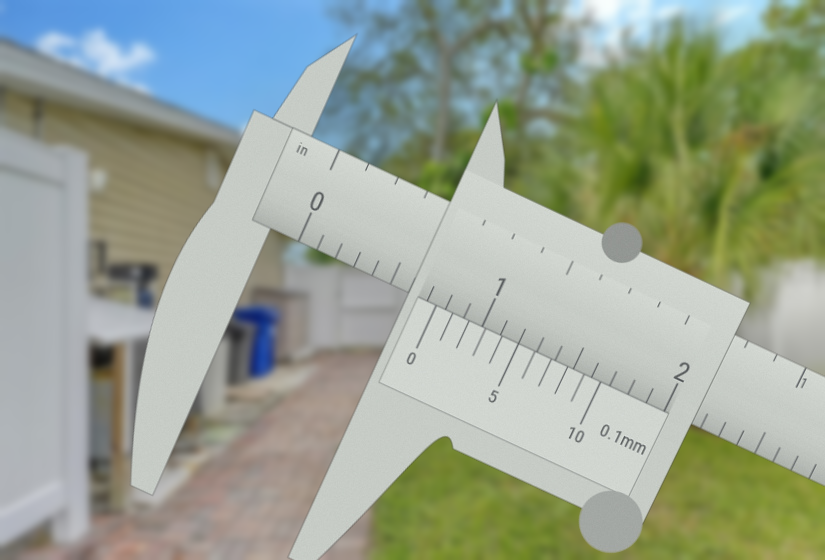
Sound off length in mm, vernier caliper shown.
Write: 7.5 mm
